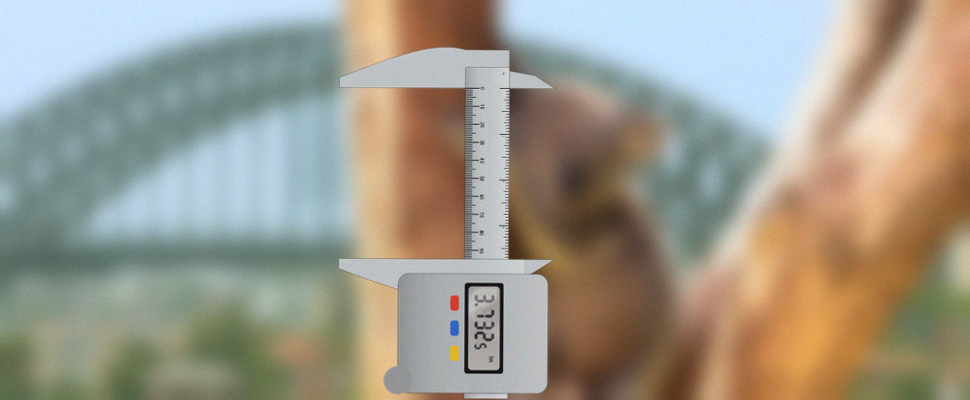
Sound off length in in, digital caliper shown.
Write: 3.7325 in
